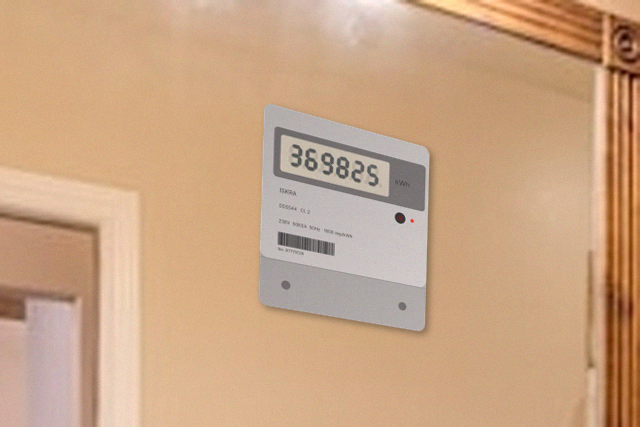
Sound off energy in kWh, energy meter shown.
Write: 369825 kWh
